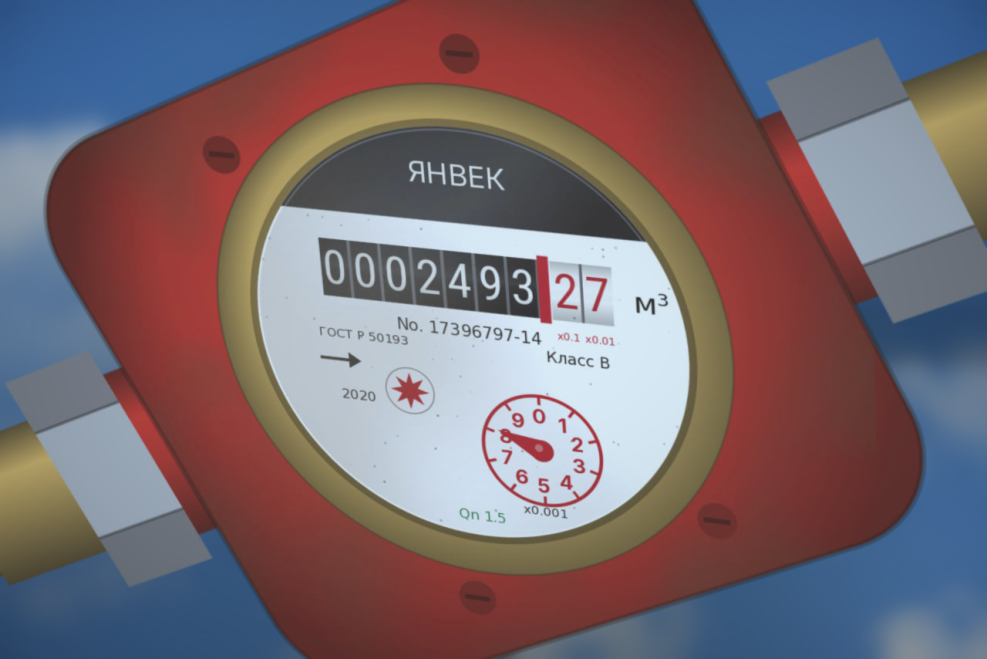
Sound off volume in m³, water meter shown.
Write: 2493.278 m³
